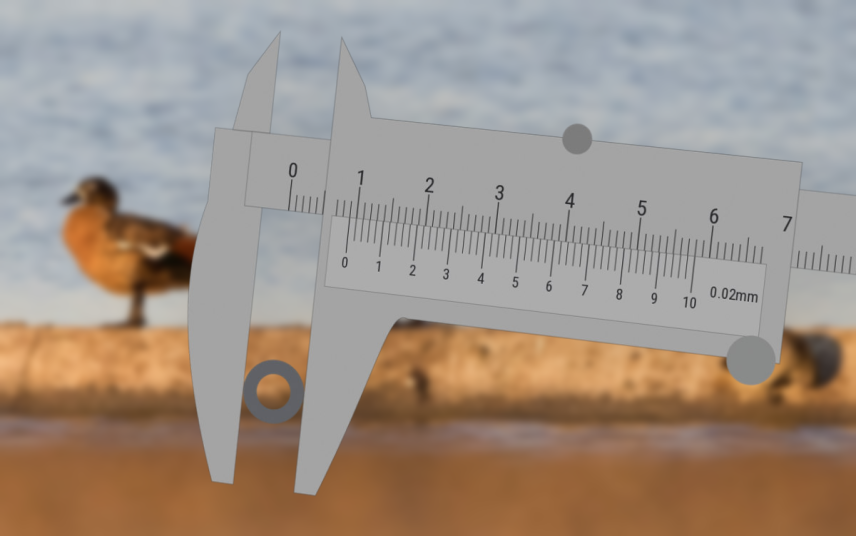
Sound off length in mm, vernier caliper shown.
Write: 9.0 mm
